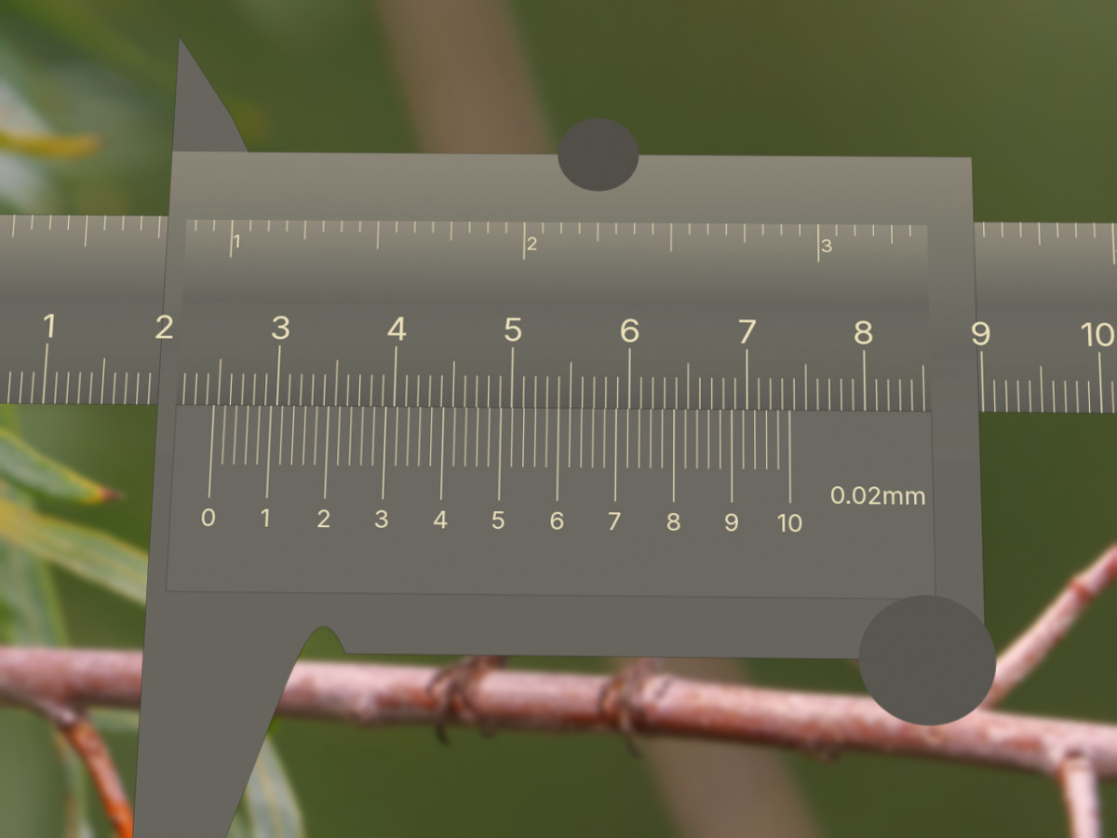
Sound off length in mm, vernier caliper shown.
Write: 24.6 mm
